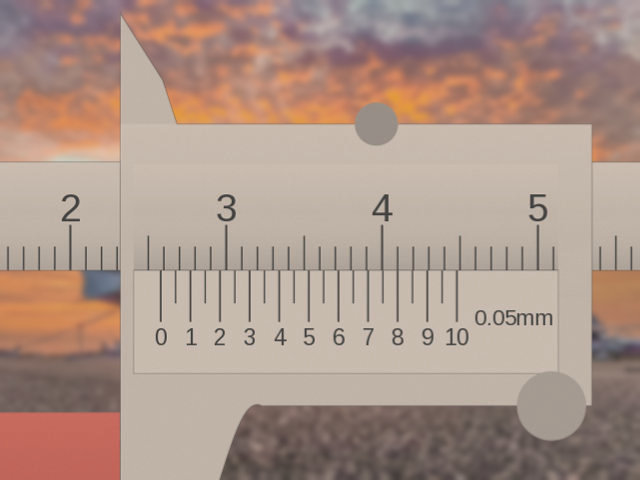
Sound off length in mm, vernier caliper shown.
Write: 25.8 mm
